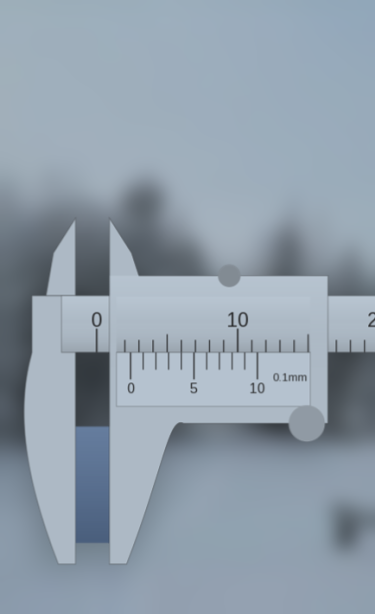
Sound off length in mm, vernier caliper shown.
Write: 2.4 mm
